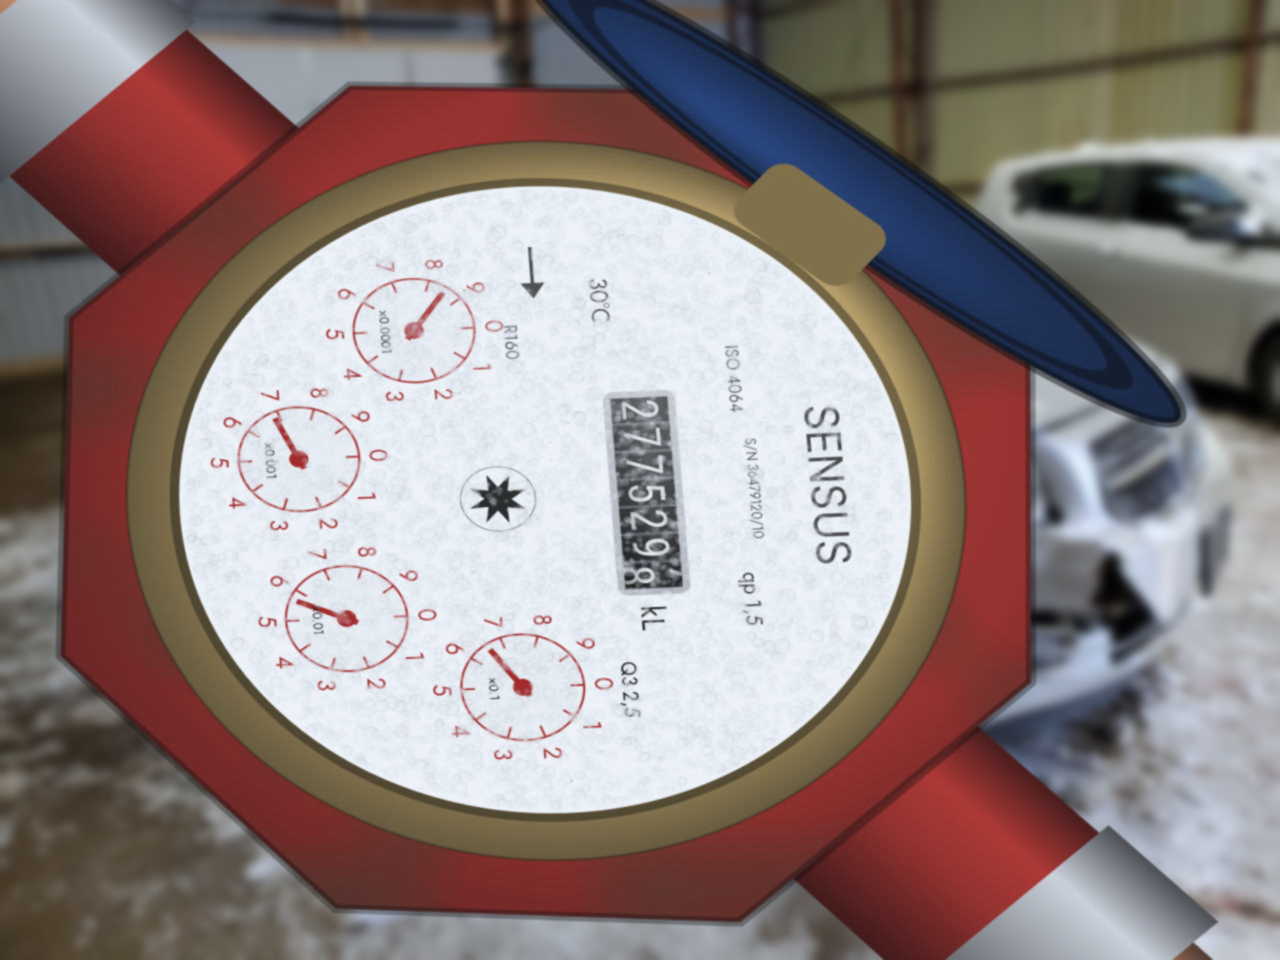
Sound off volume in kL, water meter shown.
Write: 2775297.6568 kL
